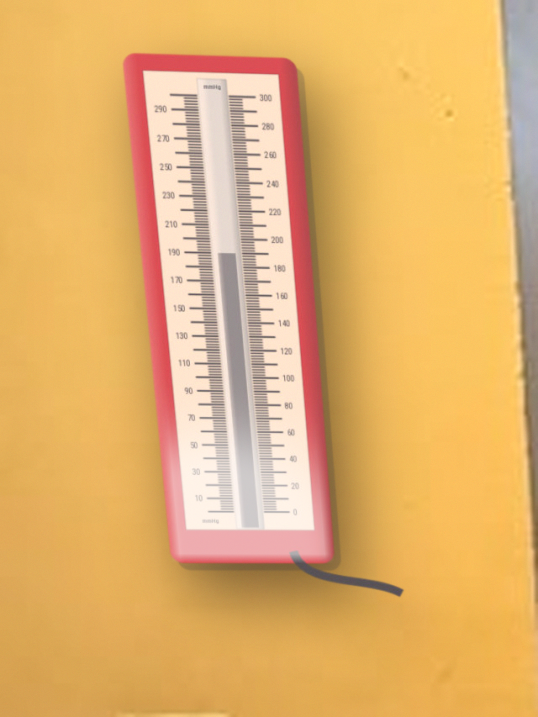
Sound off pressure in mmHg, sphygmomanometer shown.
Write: 190 mmHg
